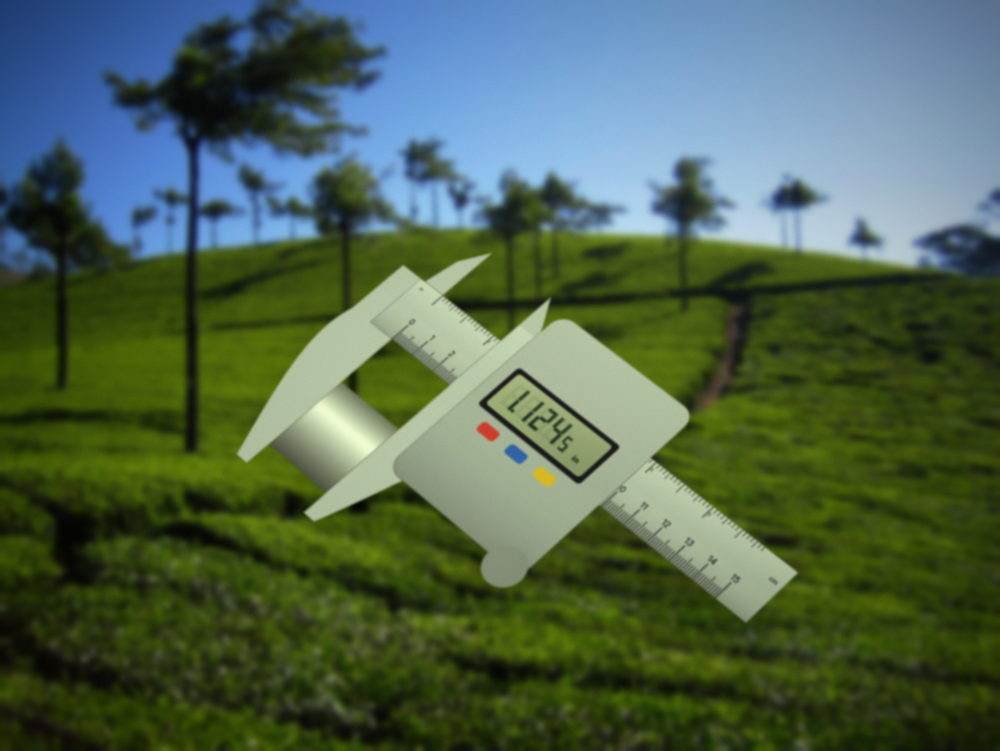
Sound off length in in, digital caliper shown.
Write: 1.1245 in
